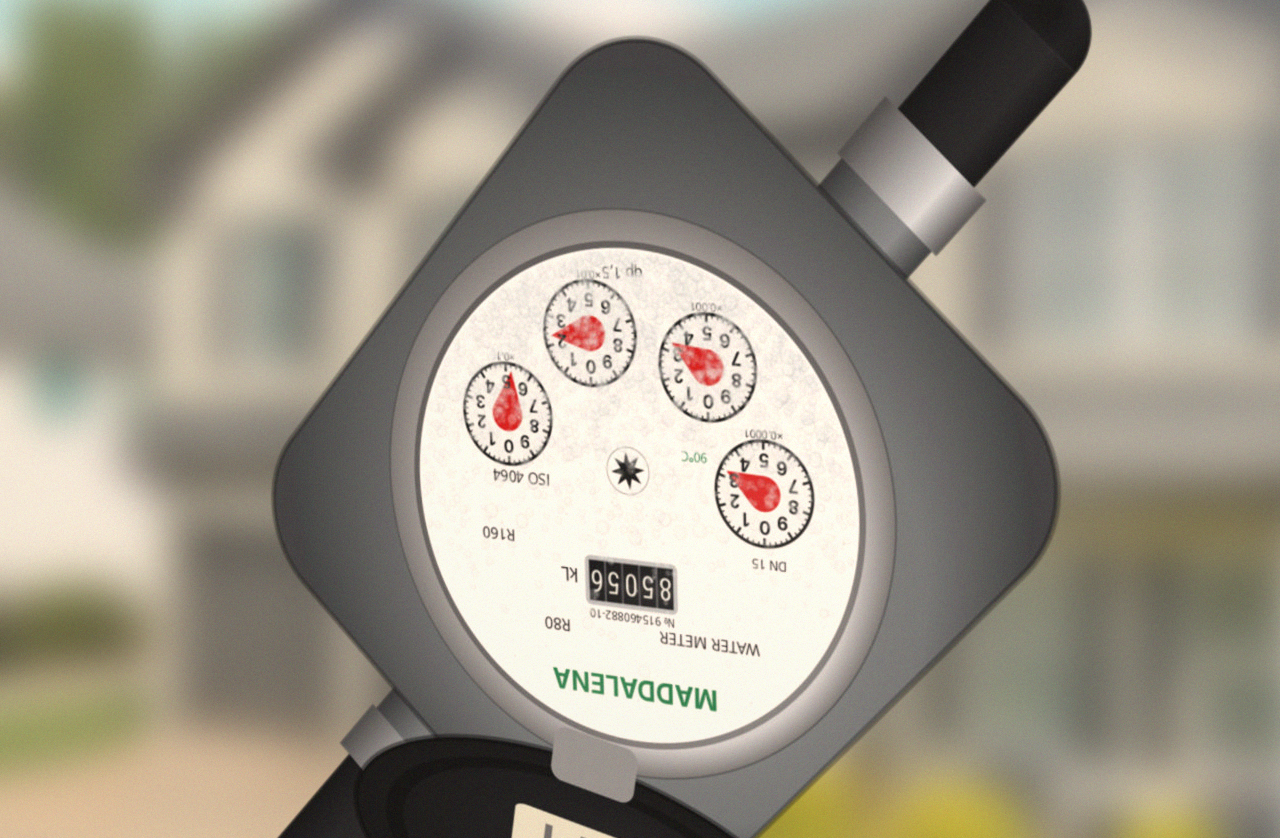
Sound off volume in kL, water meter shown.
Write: 85056.5233 kL
